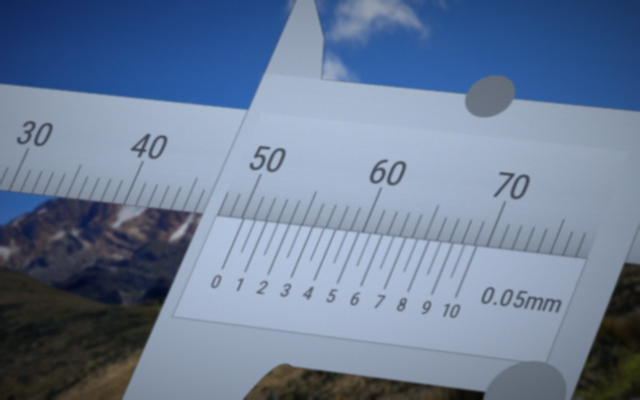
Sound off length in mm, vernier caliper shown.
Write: 50.2 mm
